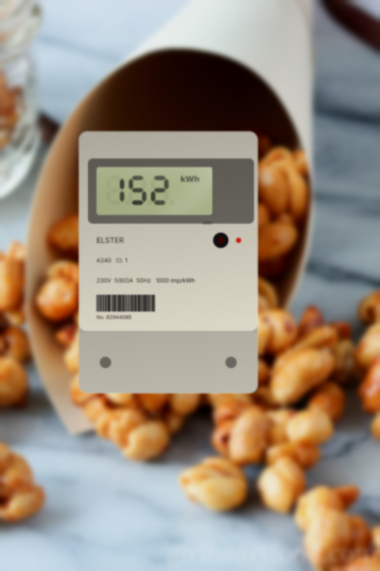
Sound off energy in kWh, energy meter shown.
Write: 152 kWh
